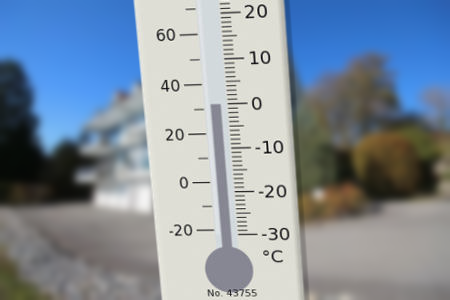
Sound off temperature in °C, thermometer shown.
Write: 0 °C
